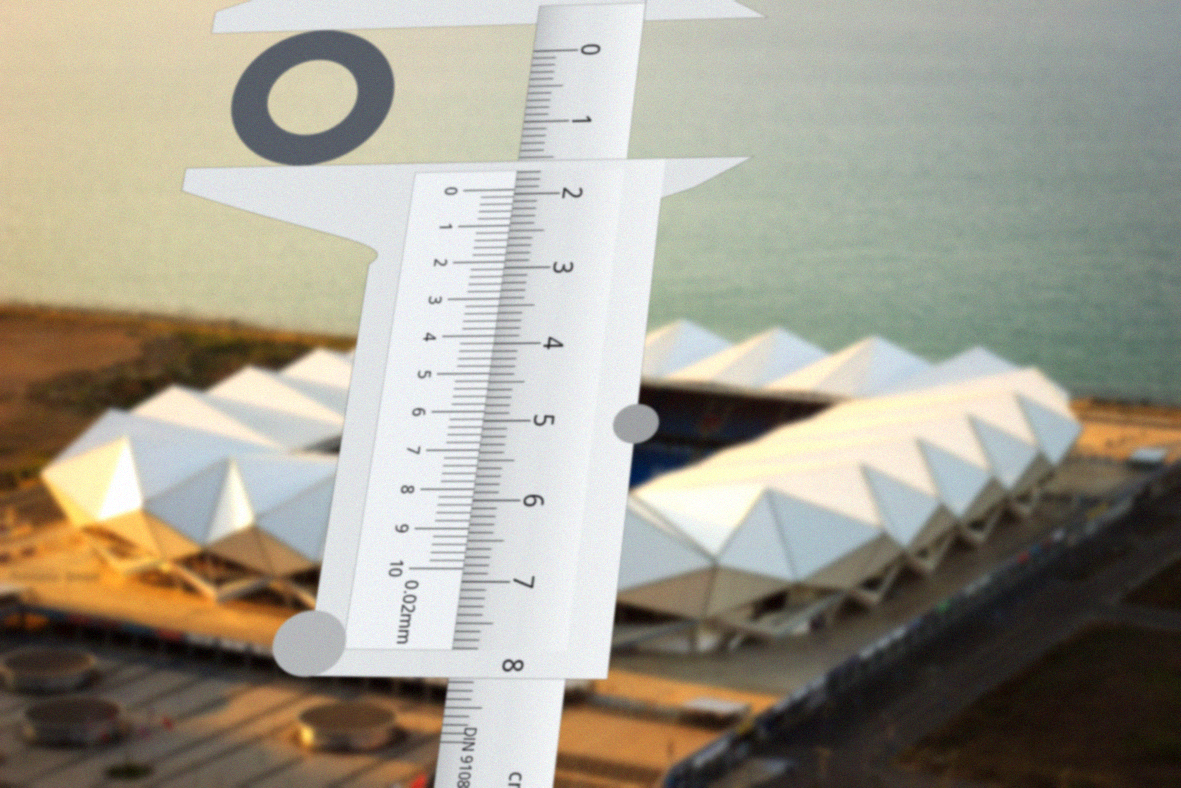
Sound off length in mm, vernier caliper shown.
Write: 19.4 mm
